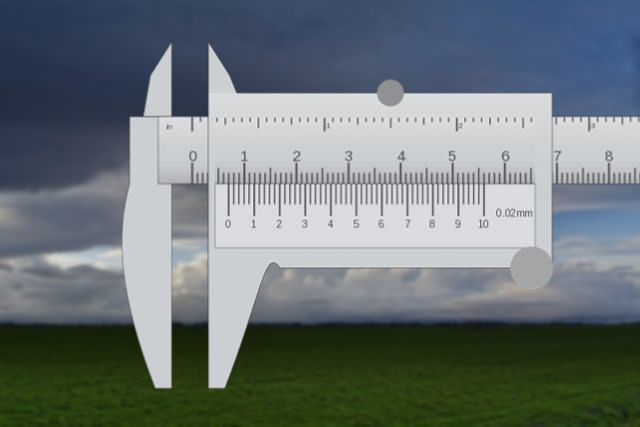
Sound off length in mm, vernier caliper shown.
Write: 7.0 mm
